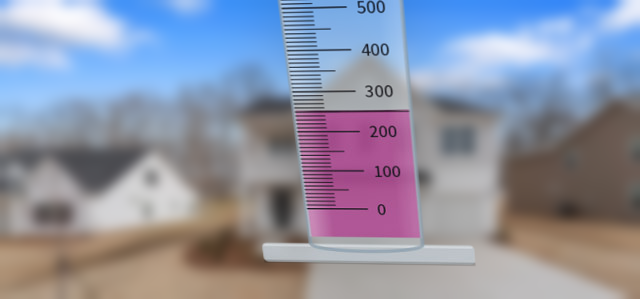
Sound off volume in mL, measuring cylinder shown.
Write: 250 mL
